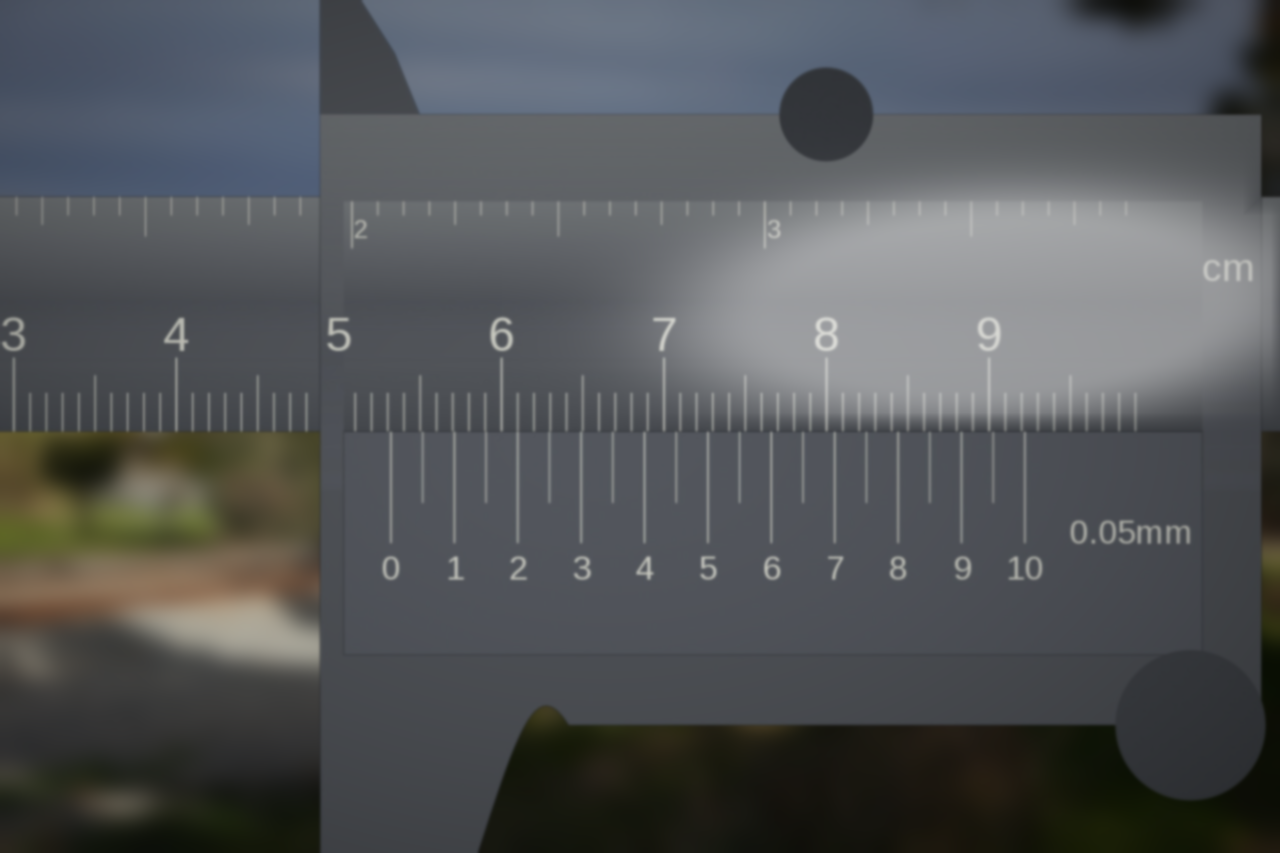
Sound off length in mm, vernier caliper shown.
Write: 53.2 mm
